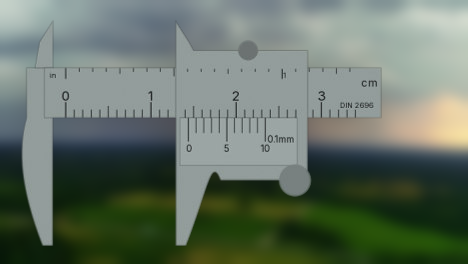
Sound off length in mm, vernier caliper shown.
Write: 14.4 mm
